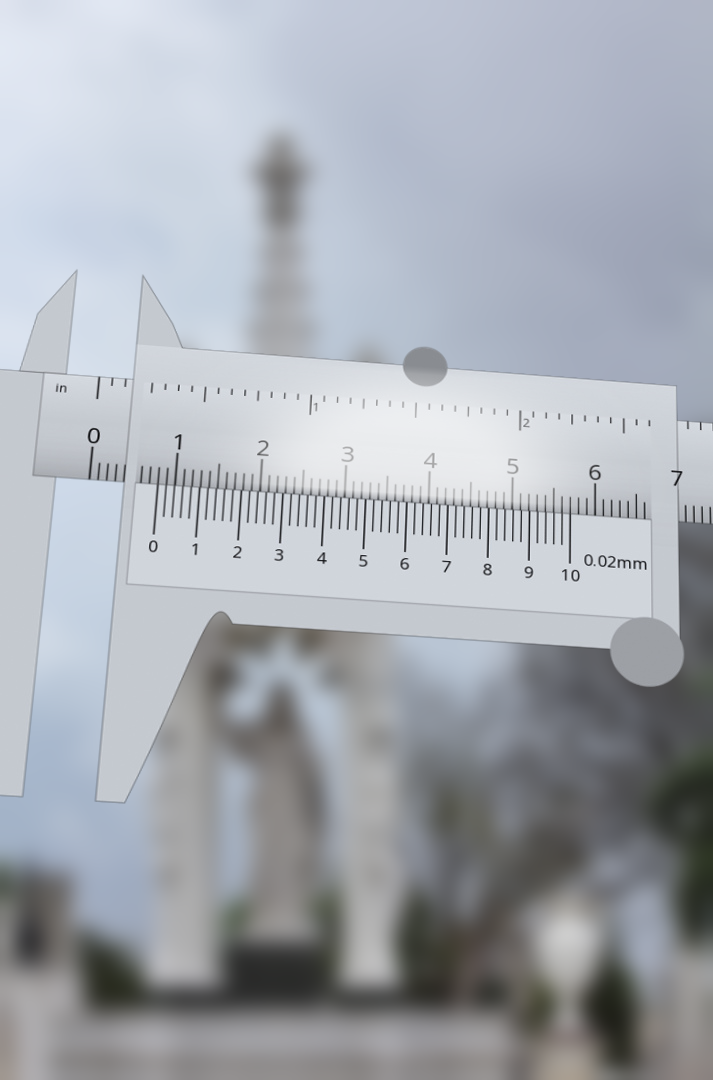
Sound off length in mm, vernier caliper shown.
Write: 8.0 mm
